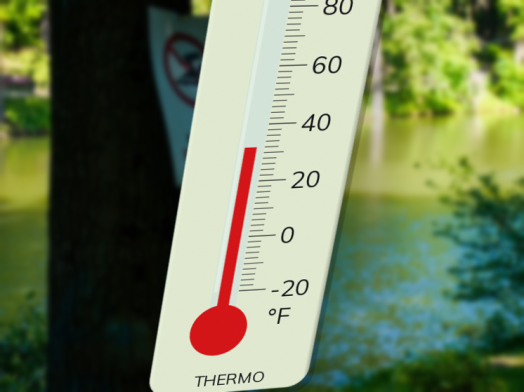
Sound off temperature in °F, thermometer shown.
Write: 32 °F
